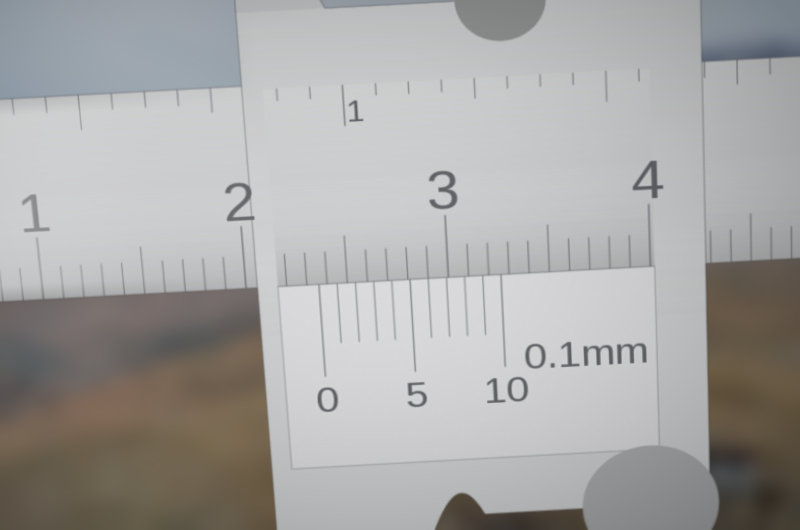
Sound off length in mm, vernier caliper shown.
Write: 23.6 mm
